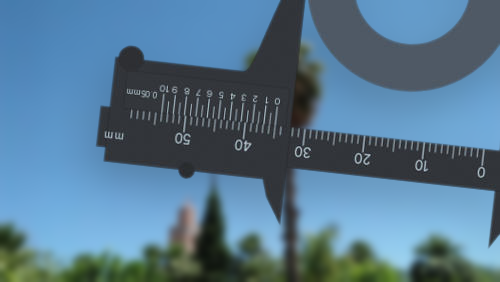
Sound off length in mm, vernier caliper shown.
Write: 35.0 mm
